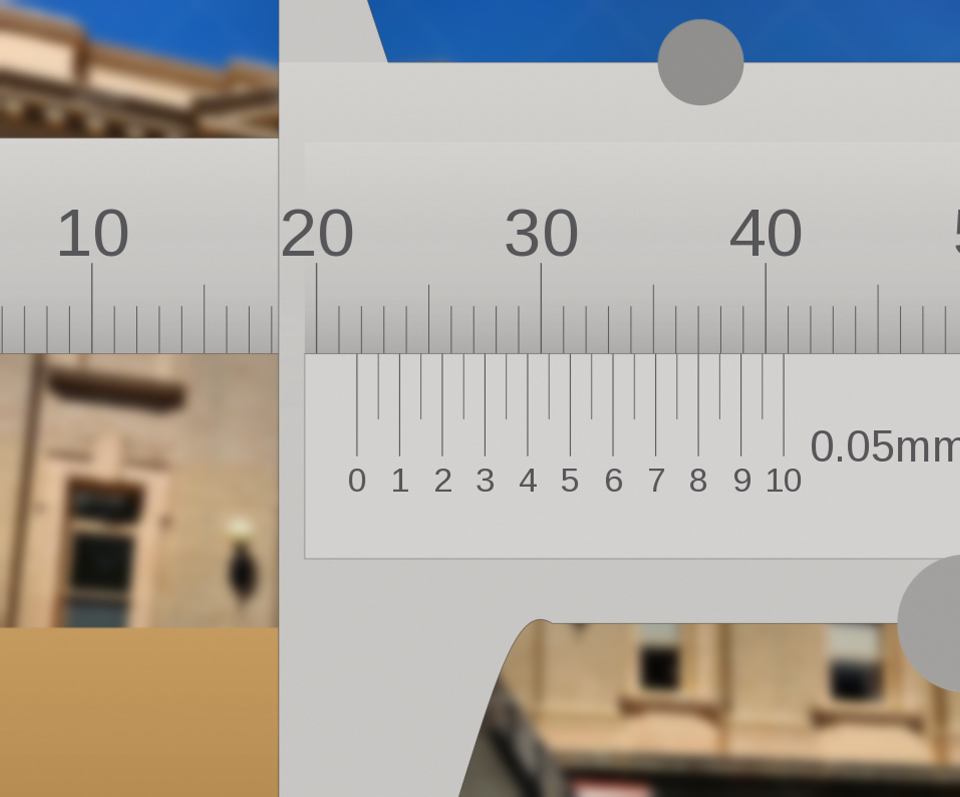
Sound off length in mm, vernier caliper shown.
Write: 21.8 mm
